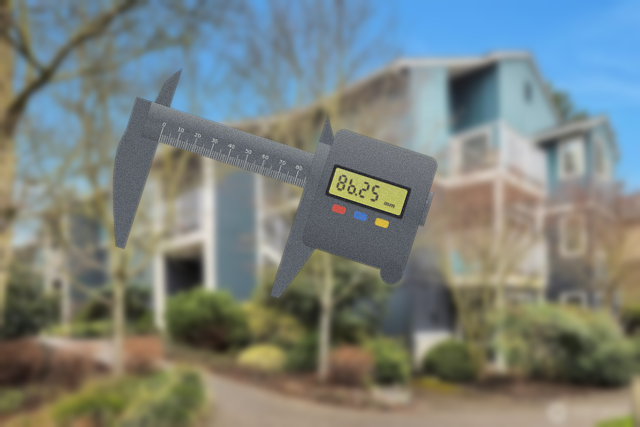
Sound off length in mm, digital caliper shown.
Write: 86.25 mm
